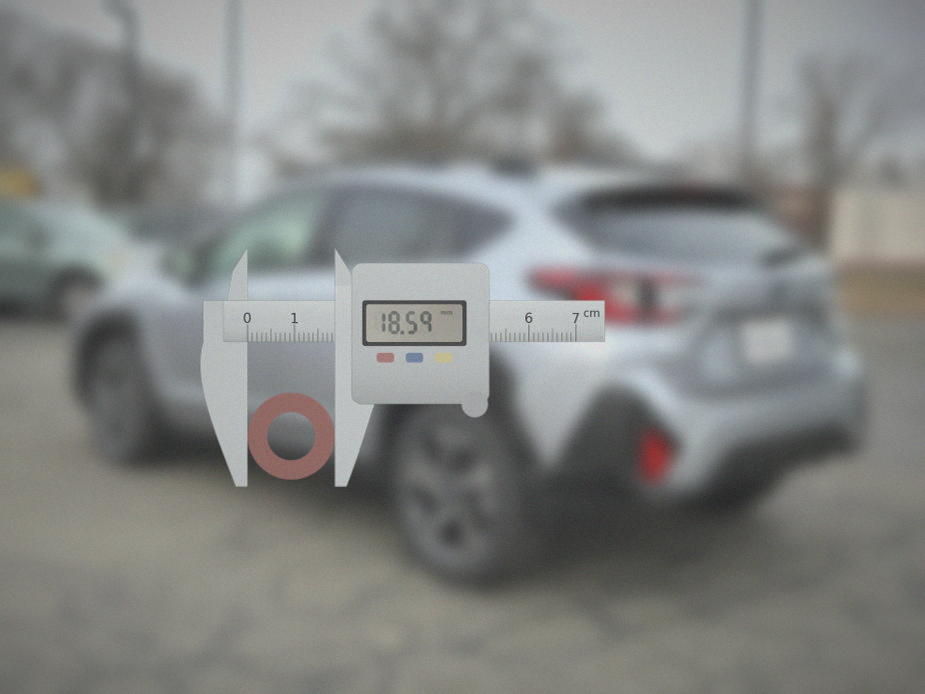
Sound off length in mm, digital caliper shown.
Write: 18.59 mm
